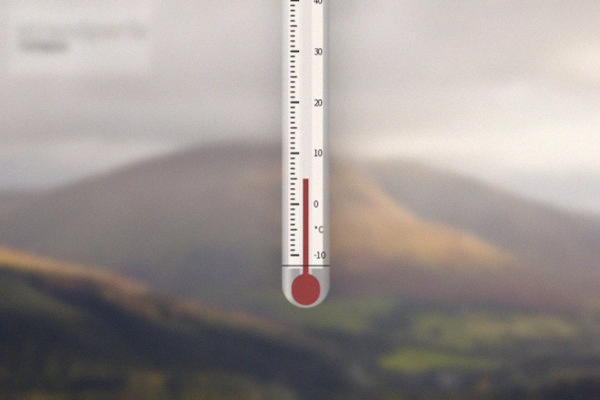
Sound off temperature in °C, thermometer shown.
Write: 5 °C
